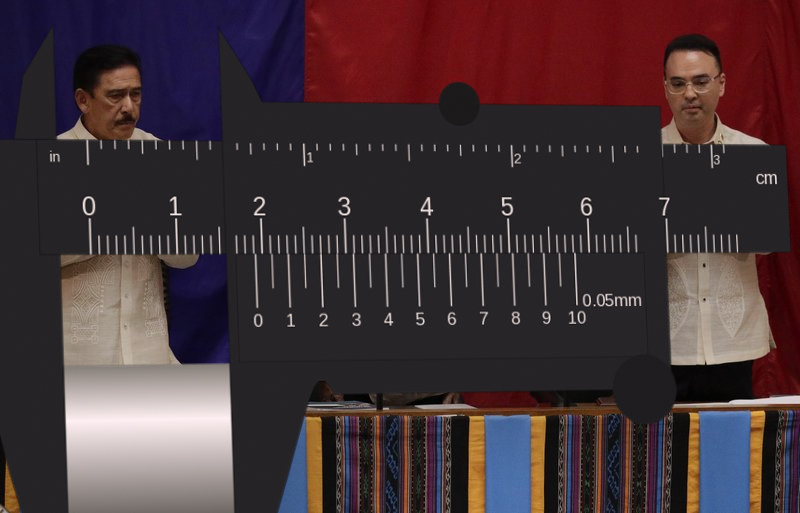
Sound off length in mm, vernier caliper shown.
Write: 19.2 mm
